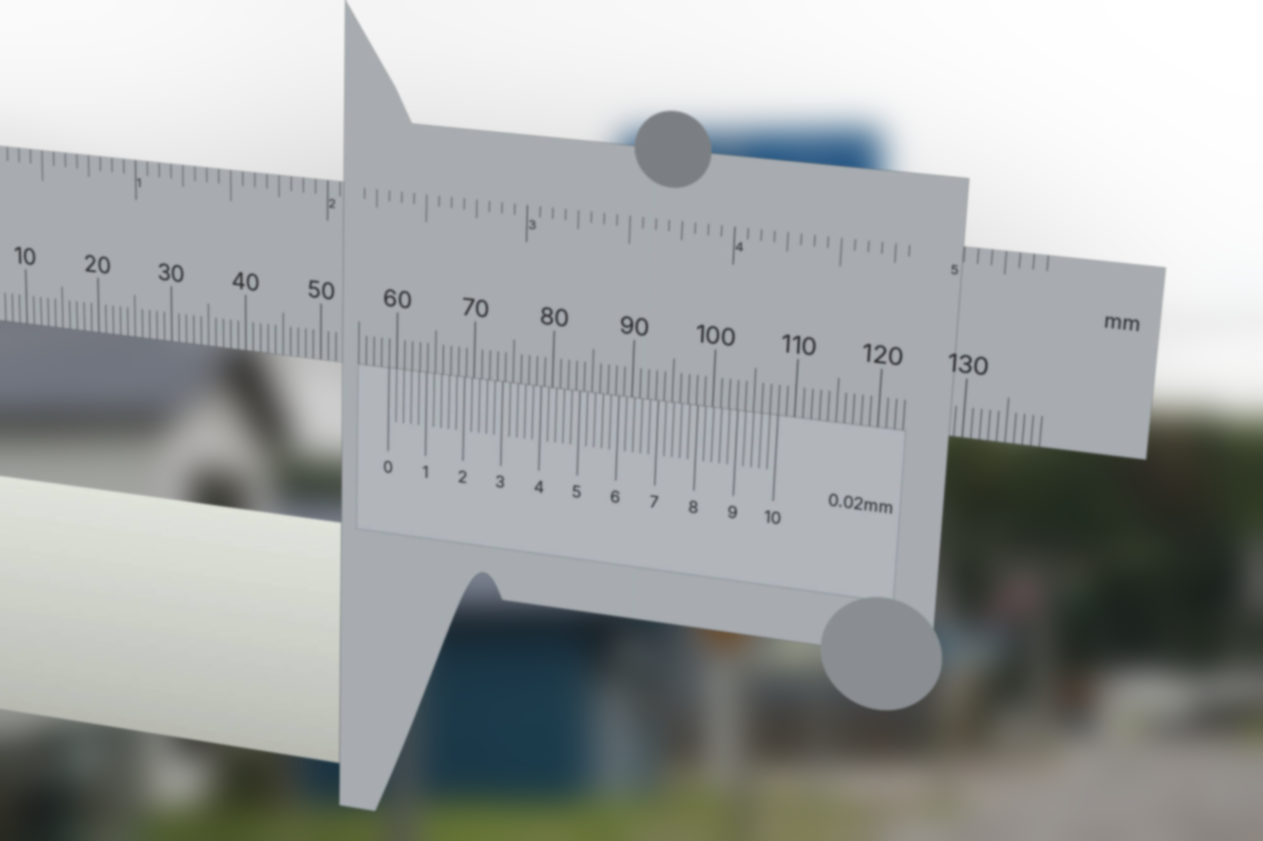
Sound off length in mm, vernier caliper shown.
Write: 59.0 mm
